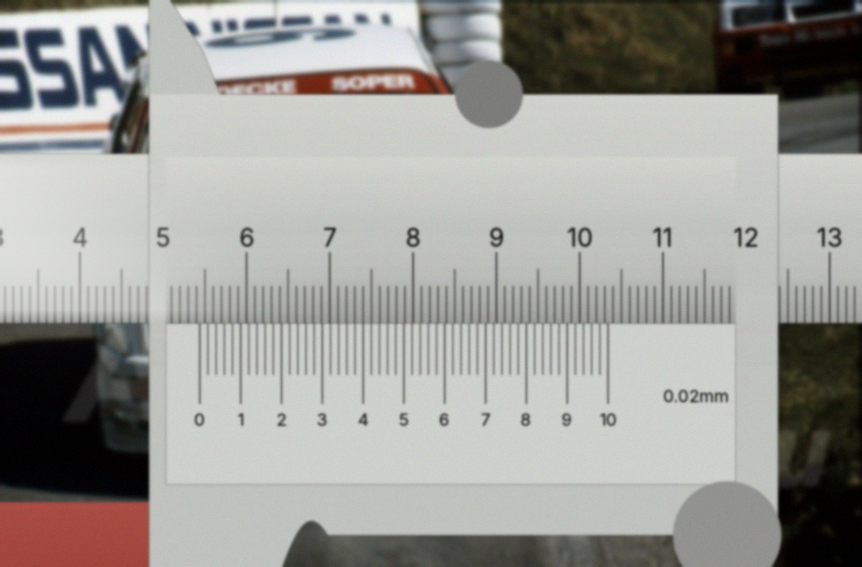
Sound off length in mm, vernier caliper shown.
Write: 54.4 mm
